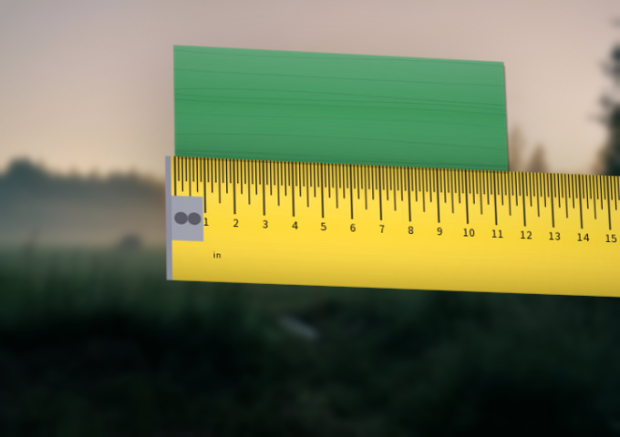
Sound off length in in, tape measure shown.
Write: 11.5 in
